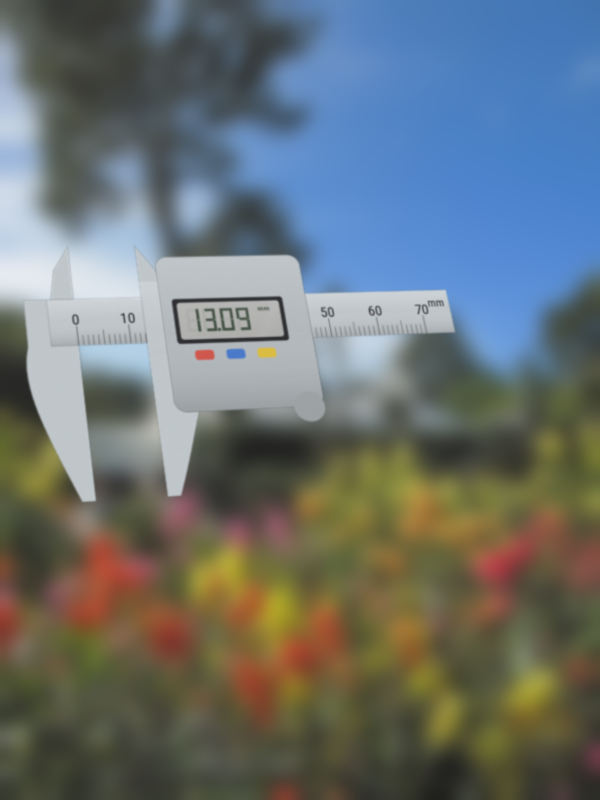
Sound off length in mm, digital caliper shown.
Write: 13.09 mm
